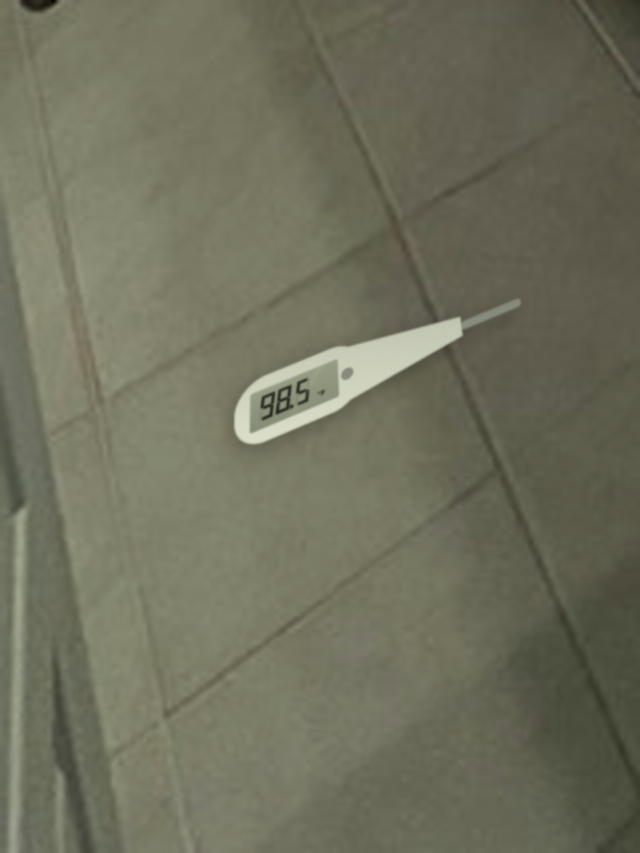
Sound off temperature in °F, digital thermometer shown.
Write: 98.5 °F
